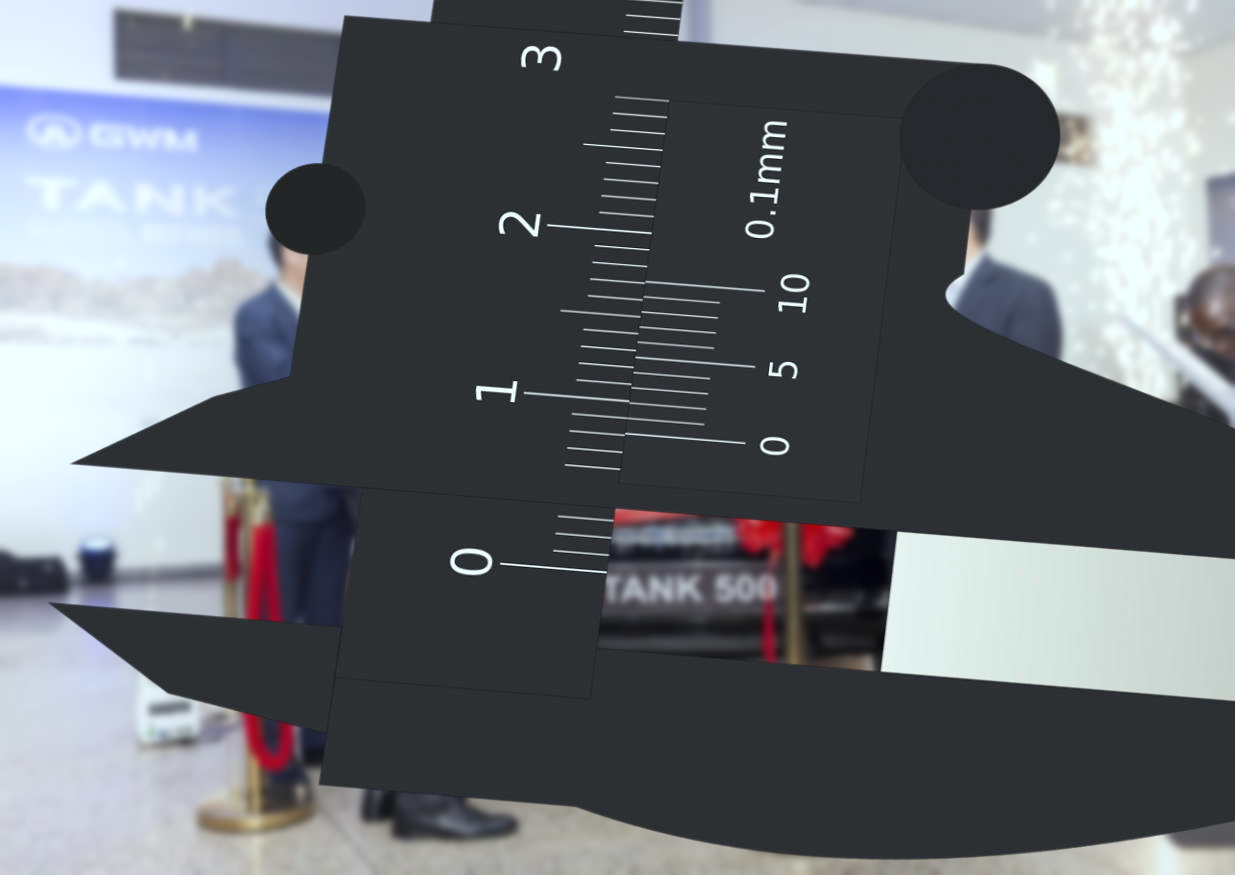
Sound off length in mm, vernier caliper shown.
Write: 8.1 mm
